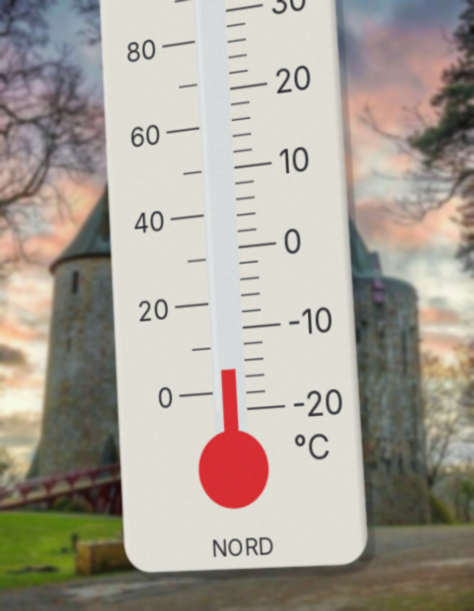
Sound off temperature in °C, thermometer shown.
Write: -15 °C
